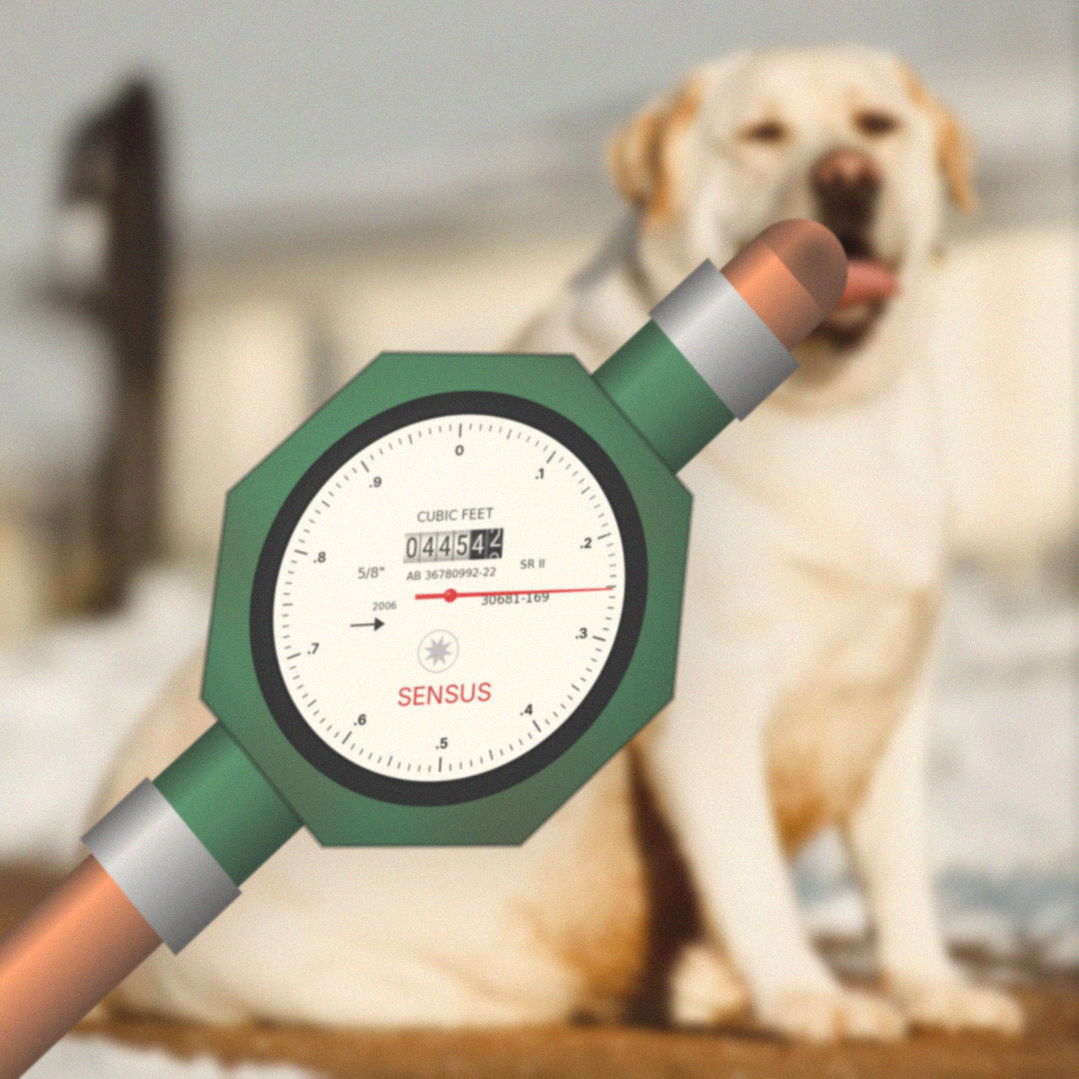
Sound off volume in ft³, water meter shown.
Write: 44542.25 ft³
